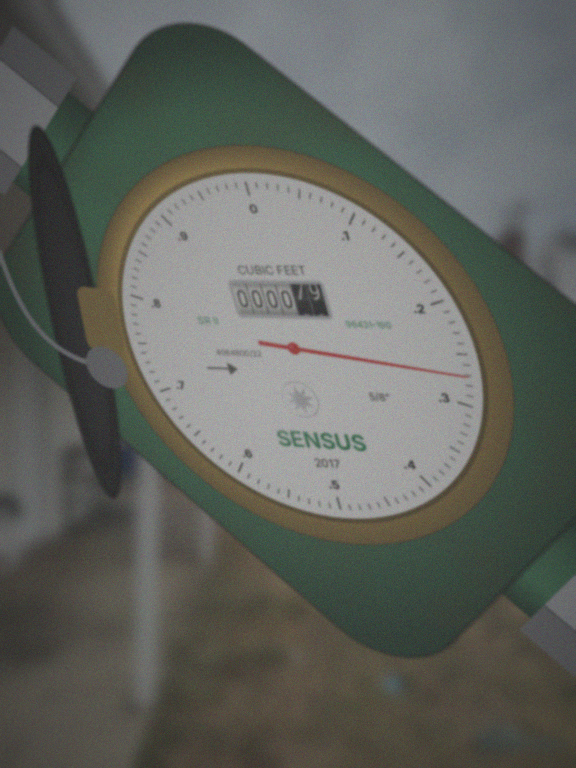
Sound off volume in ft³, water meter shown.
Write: 79.27 ft³
